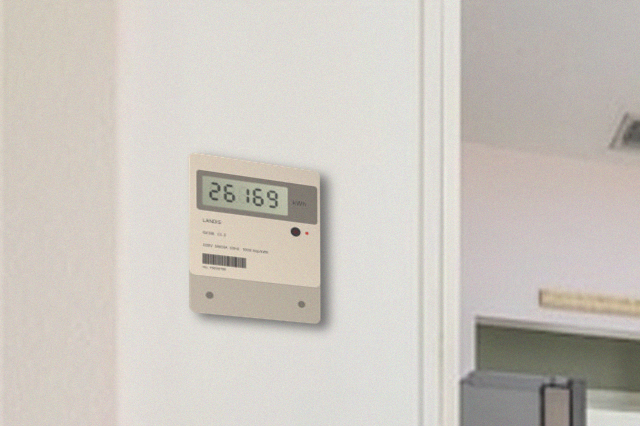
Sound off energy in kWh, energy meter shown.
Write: 26169 kWh
